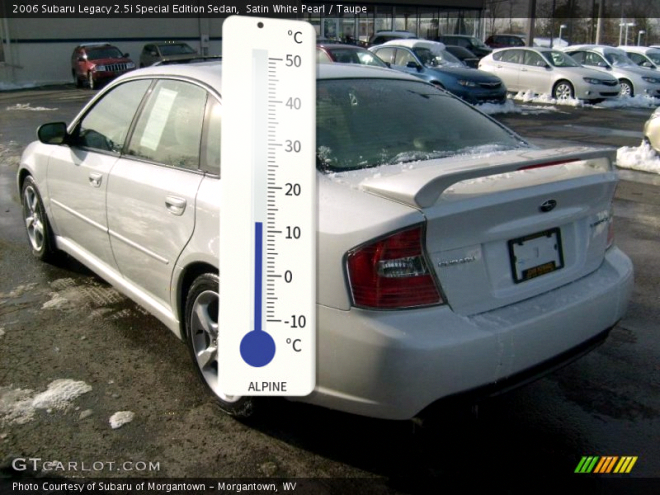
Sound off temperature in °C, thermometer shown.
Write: 12 °C
